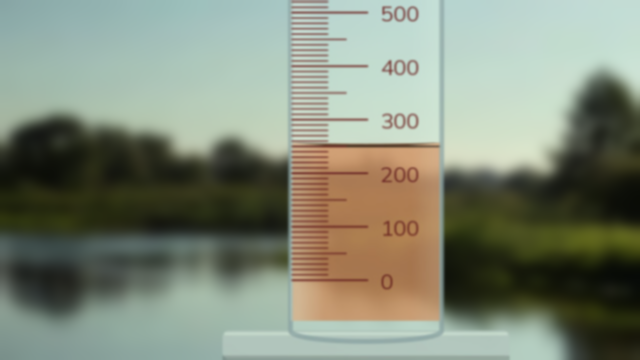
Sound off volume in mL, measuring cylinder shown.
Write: 250 mL
